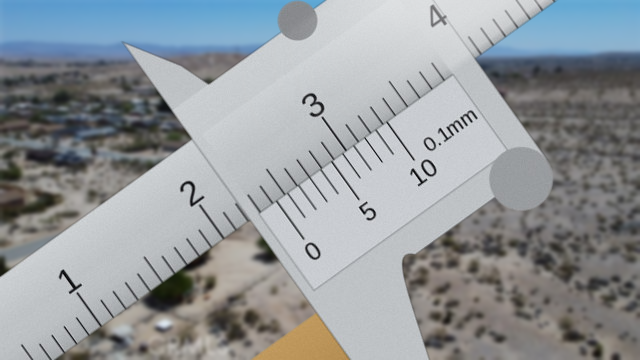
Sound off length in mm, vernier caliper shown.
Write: 24.3 mm
